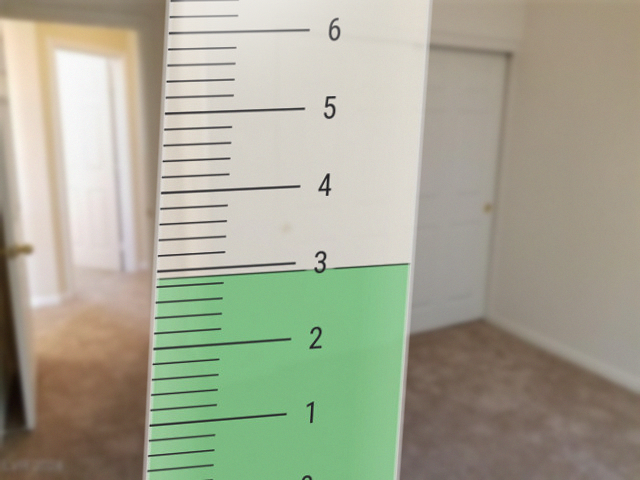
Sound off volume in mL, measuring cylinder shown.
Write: 2.9 mL
